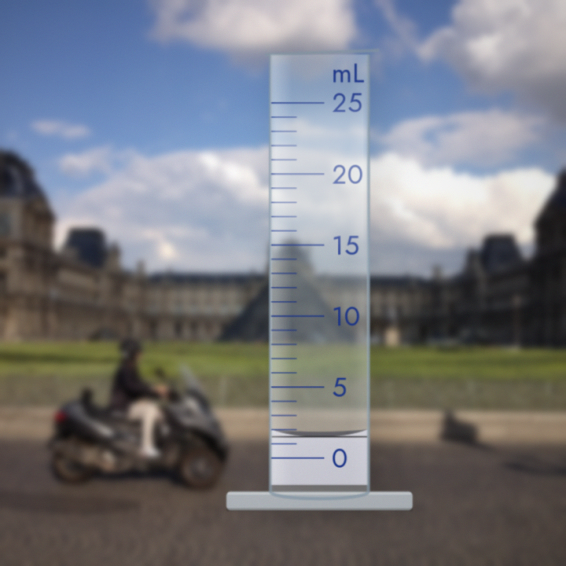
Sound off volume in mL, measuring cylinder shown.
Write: 1.5 mL
